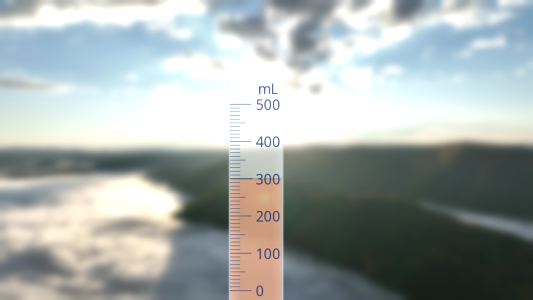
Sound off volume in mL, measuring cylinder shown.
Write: 300 mL
